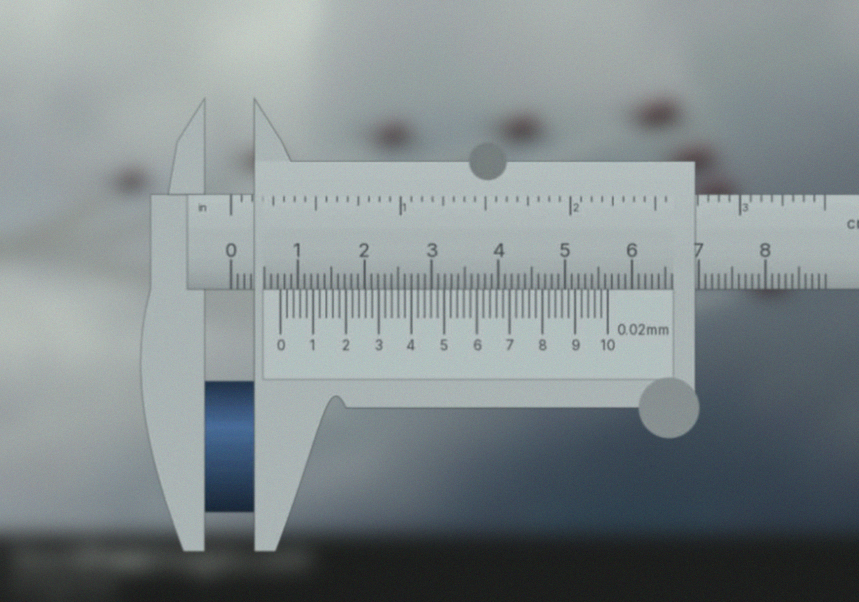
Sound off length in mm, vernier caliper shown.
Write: 7.4 mm
